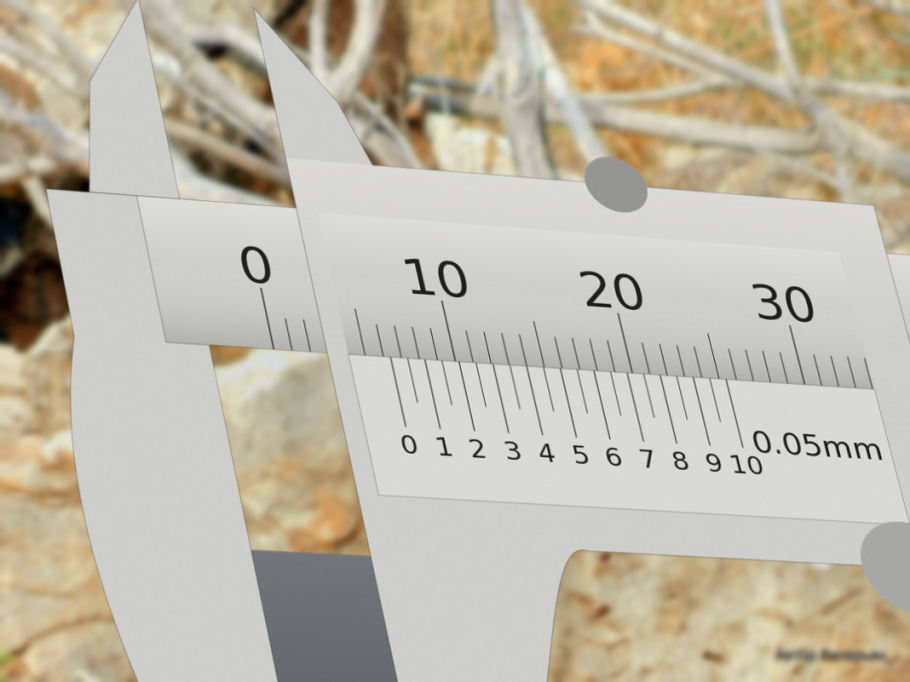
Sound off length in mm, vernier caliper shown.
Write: 6.4 mm
